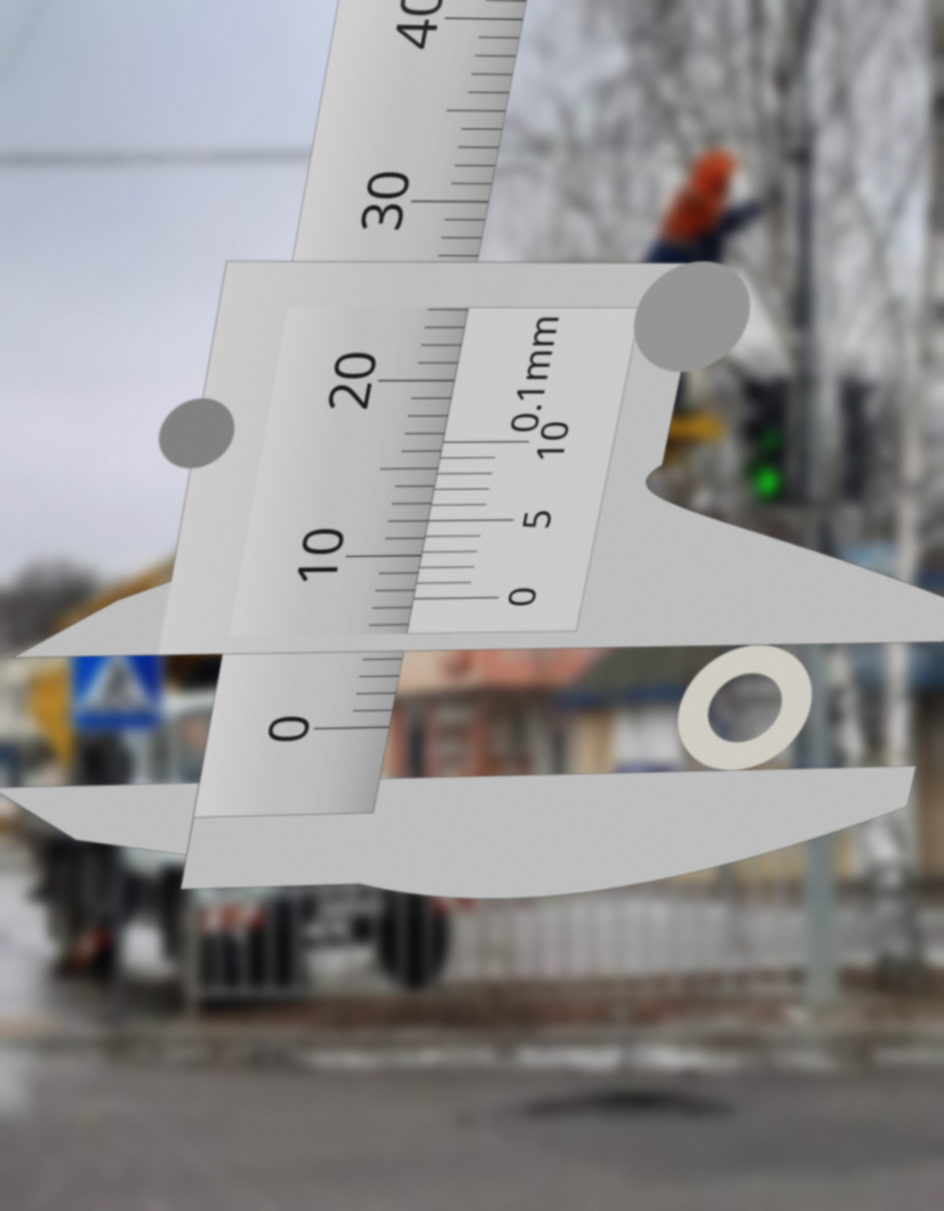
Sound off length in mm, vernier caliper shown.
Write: 7.5 mm
